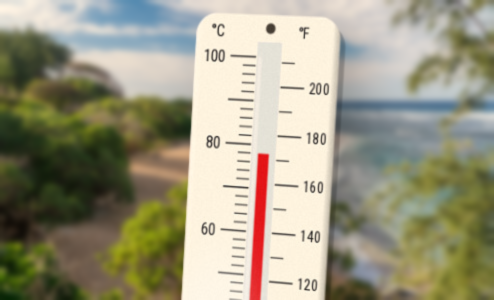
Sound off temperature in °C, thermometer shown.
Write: 78 °C
